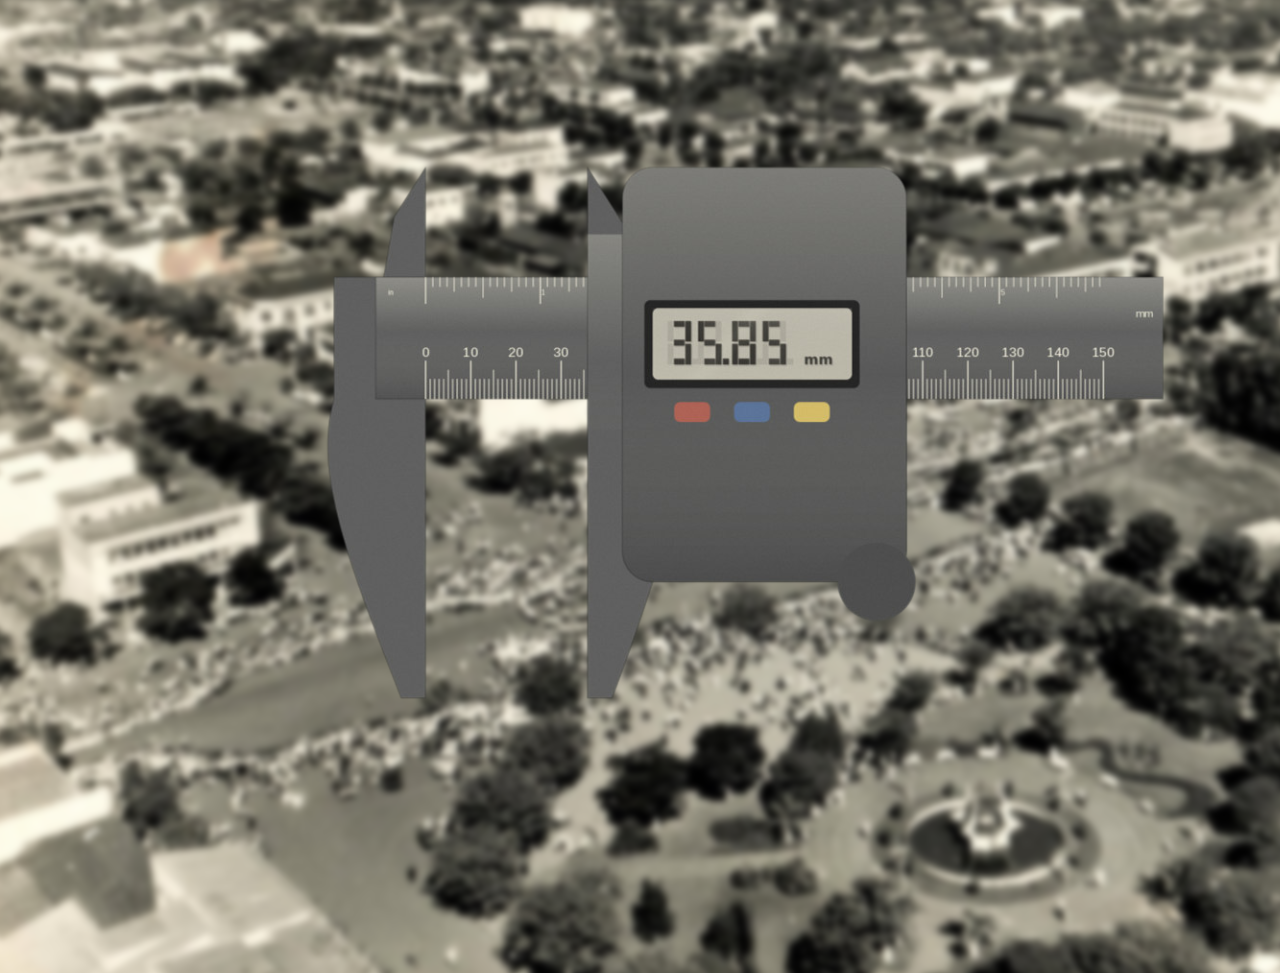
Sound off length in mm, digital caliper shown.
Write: 35.85 mm
